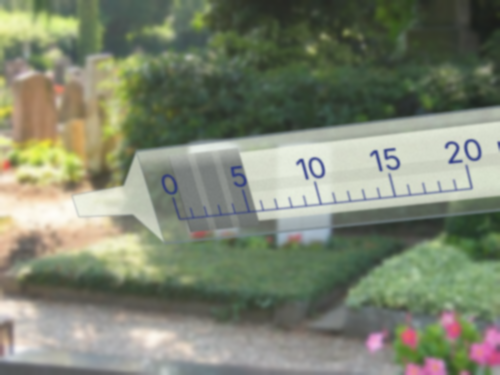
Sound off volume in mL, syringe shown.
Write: 0.5 mL
